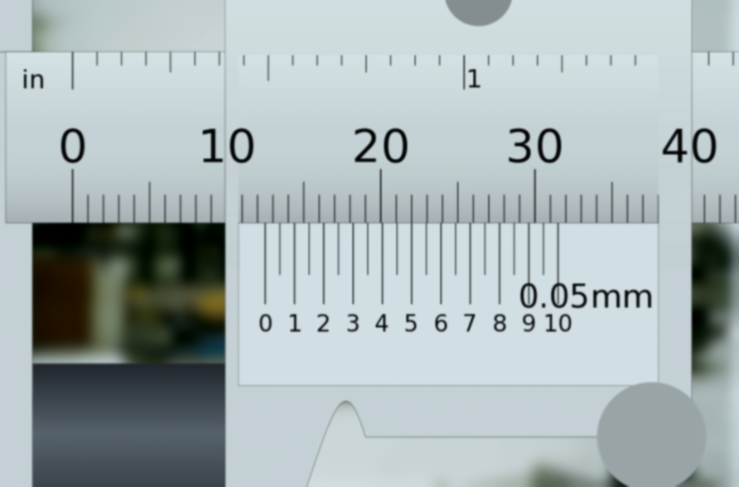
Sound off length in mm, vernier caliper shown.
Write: 12.5 mm
